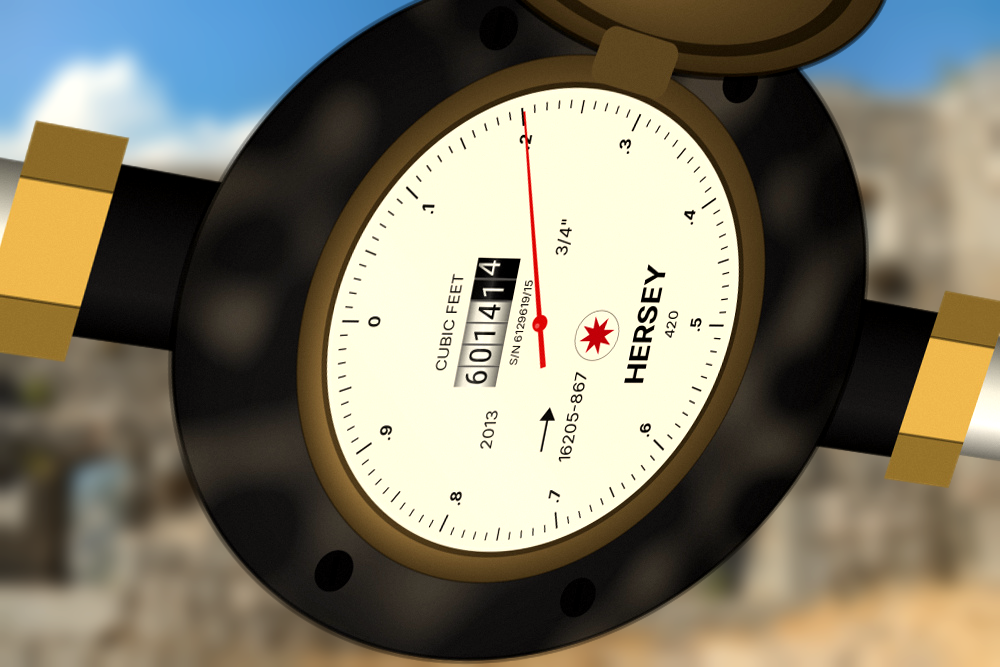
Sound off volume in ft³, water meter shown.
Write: 601414.20 ft³
